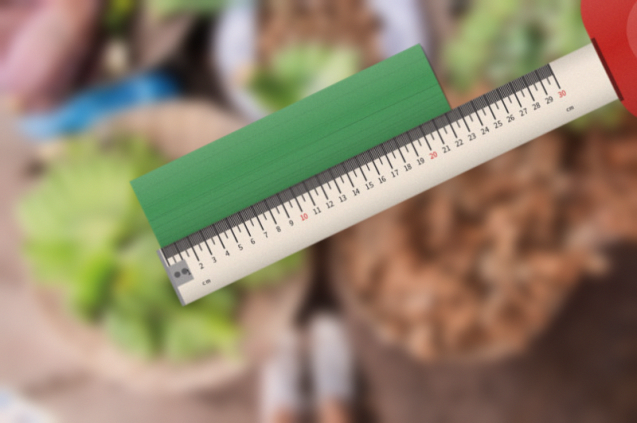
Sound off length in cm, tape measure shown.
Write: 22.5 cm
